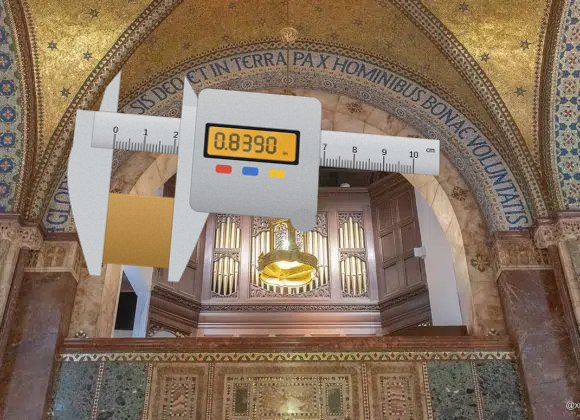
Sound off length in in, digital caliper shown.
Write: 0.8390 in
